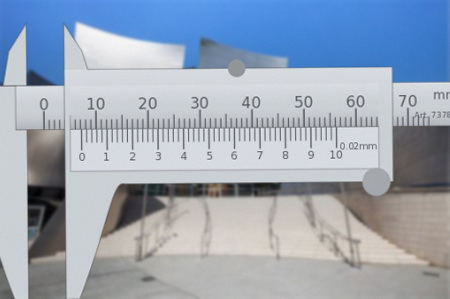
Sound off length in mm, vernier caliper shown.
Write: 7.2 mm
